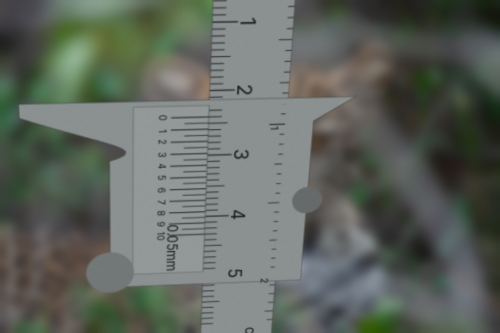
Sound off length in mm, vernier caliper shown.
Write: 24.0 mm
